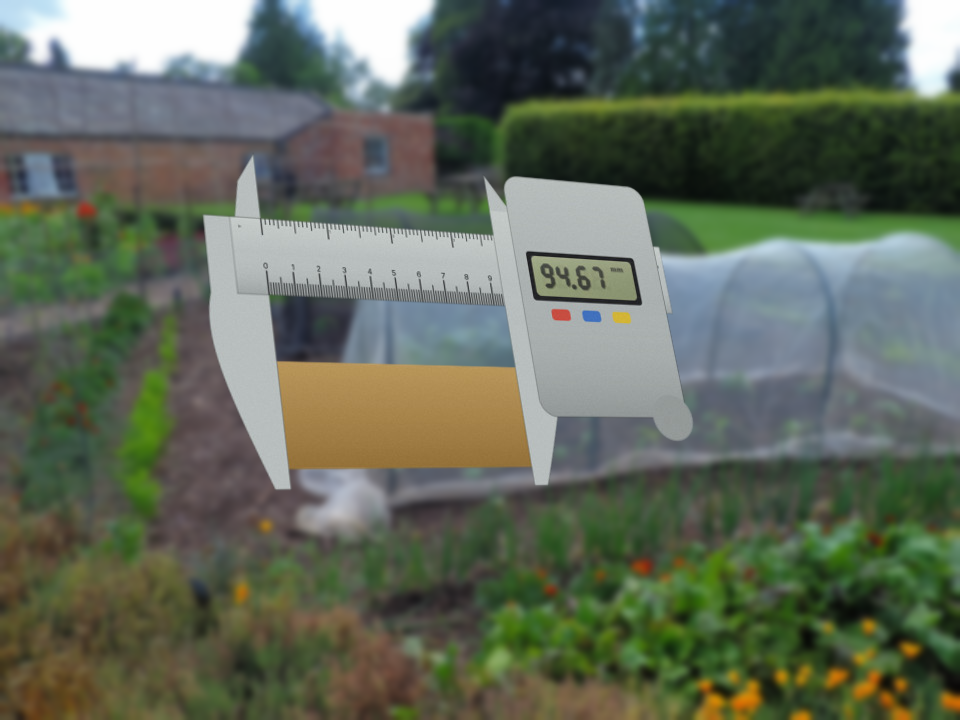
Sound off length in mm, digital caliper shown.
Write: 94.67 mm
